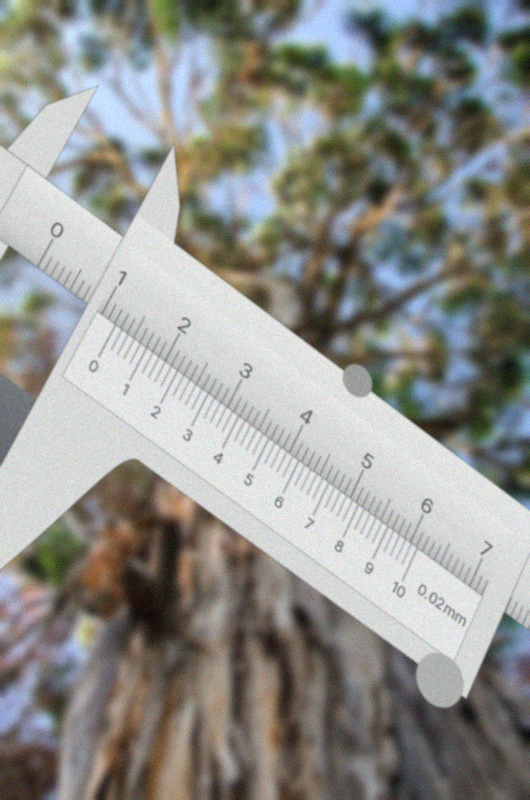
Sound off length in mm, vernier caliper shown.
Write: 12.2 mm
